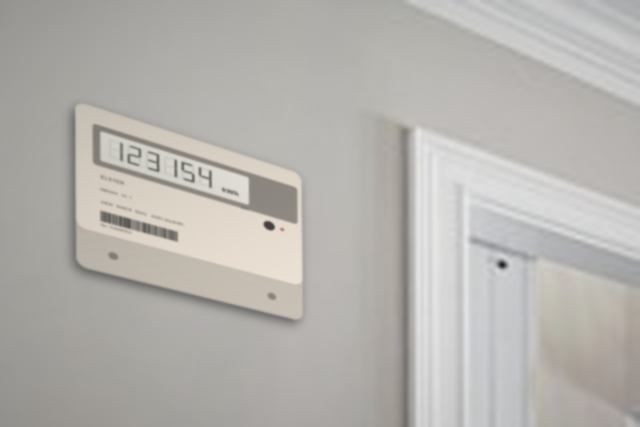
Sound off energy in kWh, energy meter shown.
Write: 123154 kWh
